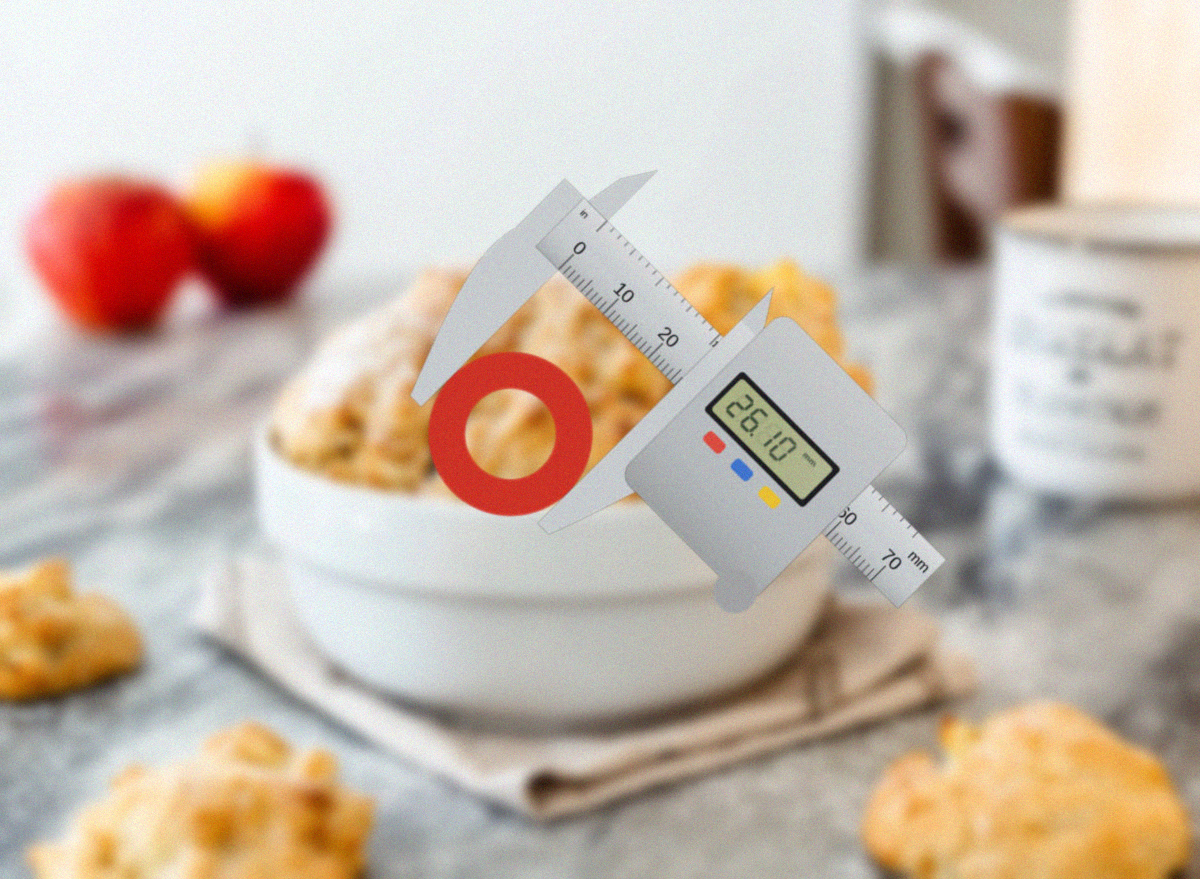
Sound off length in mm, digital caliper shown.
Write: 26.10 mm
